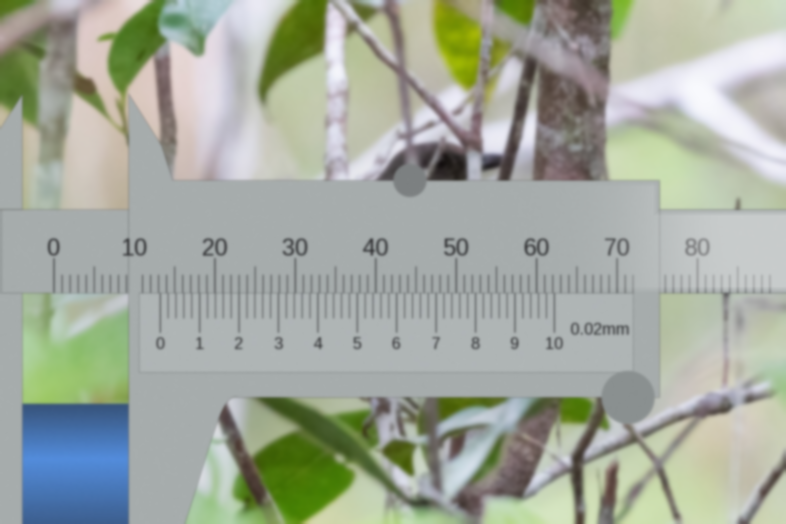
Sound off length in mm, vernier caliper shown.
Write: 13.2 mm
